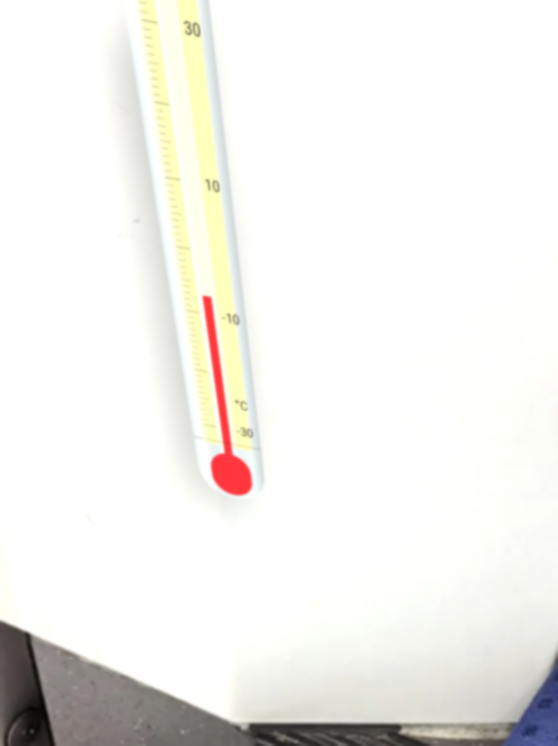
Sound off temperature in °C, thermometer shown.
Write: -7 °C
